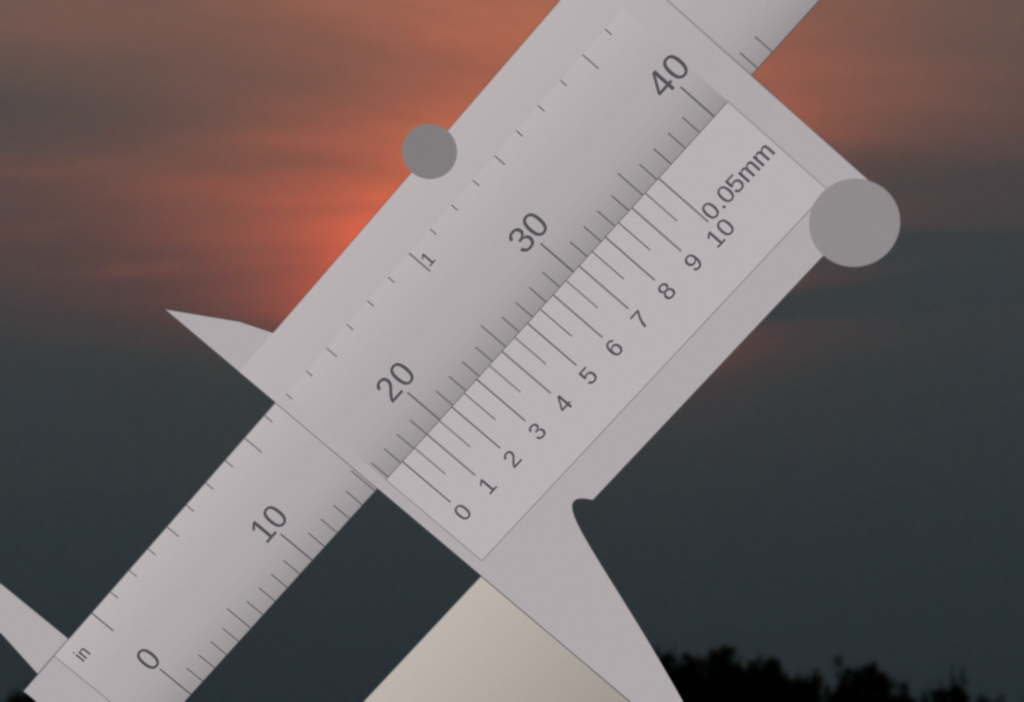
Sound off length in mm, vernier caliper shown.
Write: 17.1 mm
